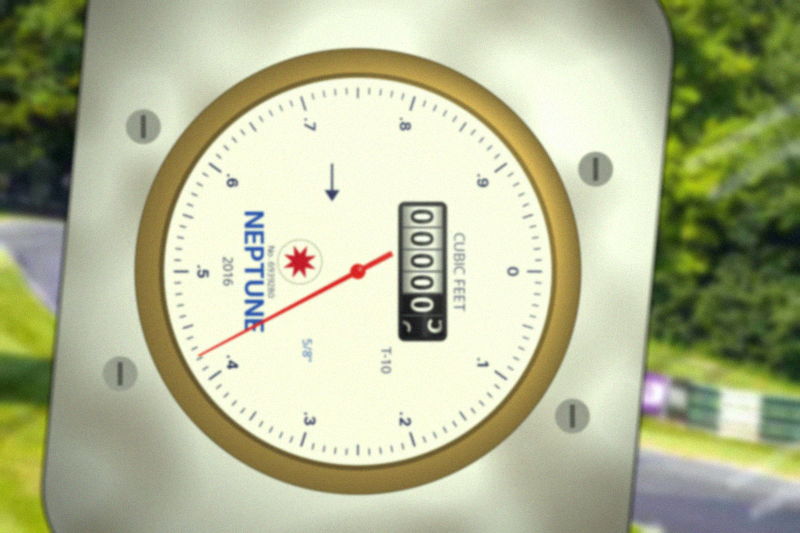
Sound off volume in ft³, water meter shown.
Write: 5.42 ft³
